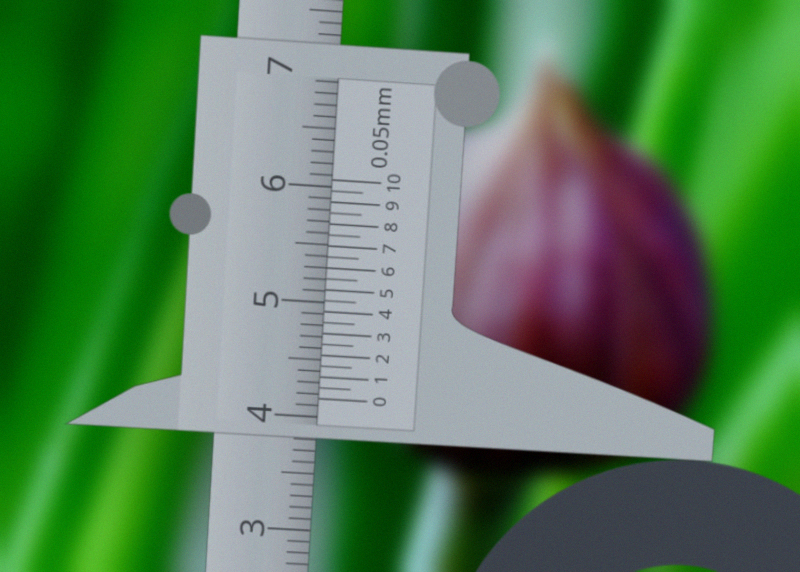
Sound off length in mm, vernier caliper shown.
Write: 41.6 mm
